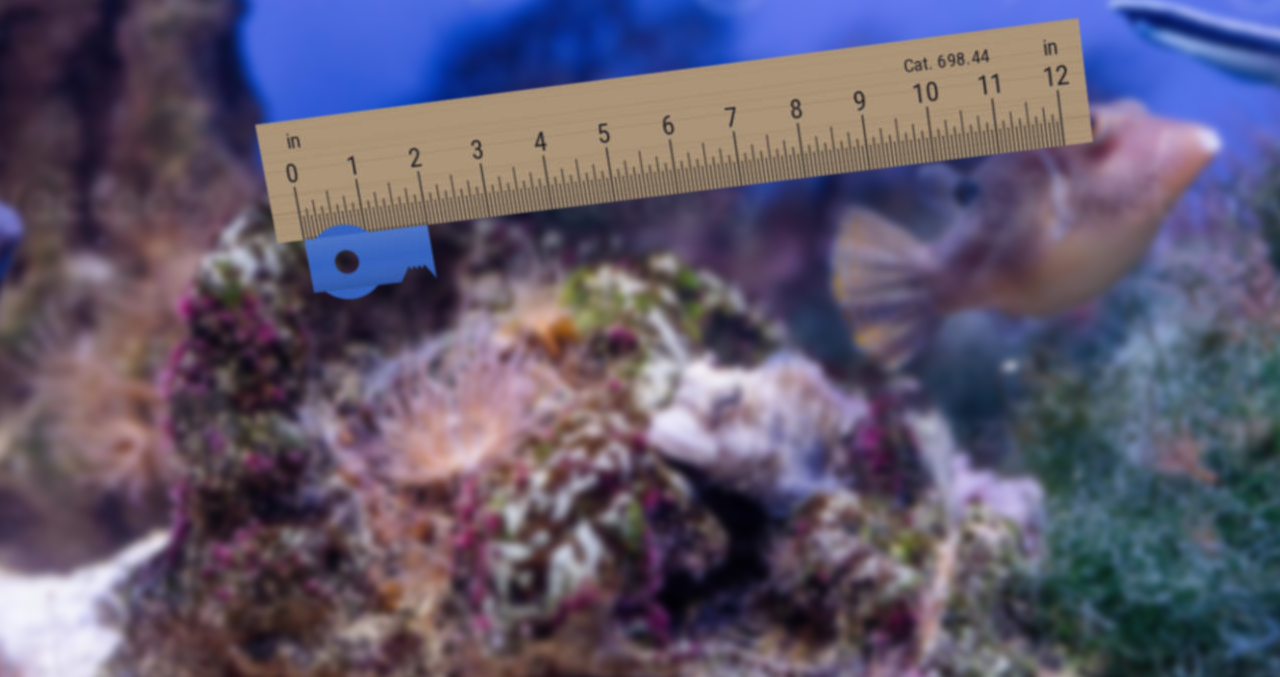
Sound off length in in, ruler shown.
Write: 2 in
